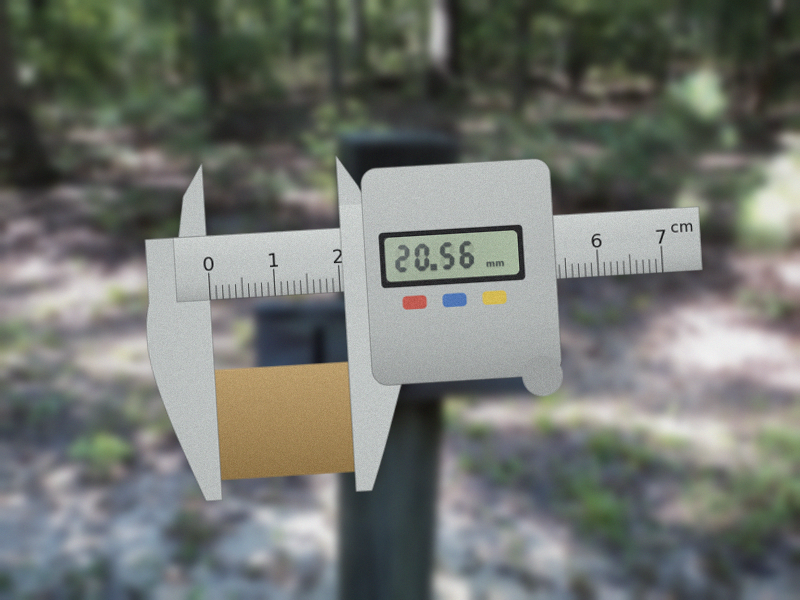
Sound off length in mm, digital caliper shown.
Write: 20.56 mm
